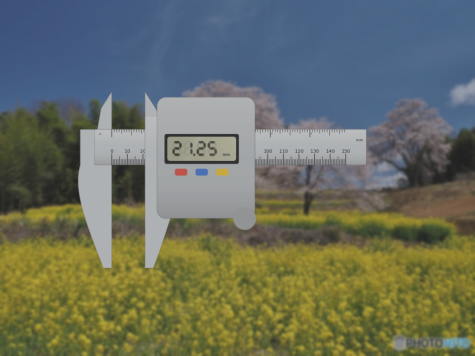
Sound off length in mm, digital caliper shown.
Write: 21.25 mm
